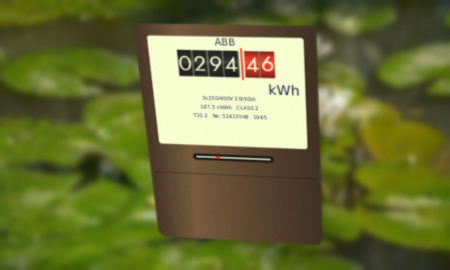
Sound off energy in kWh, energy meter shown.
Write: 294.46 kWh
